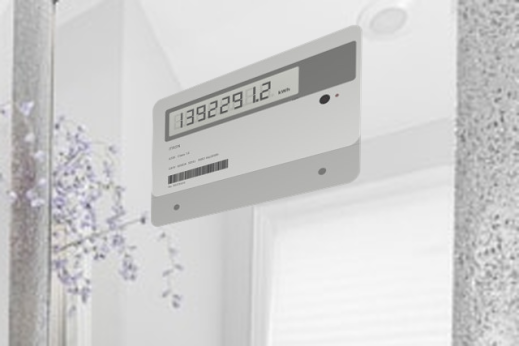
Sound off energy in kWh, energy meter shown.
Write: 1392291.2 kWh
